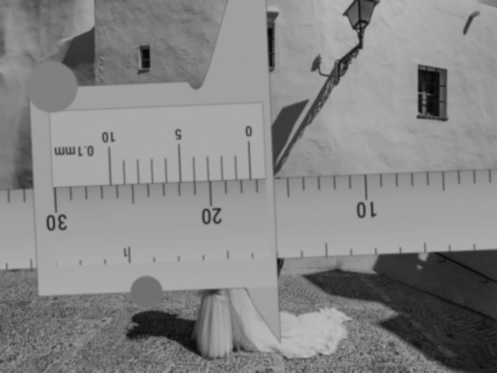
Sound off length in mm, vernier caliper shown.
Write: 17.4 mm
